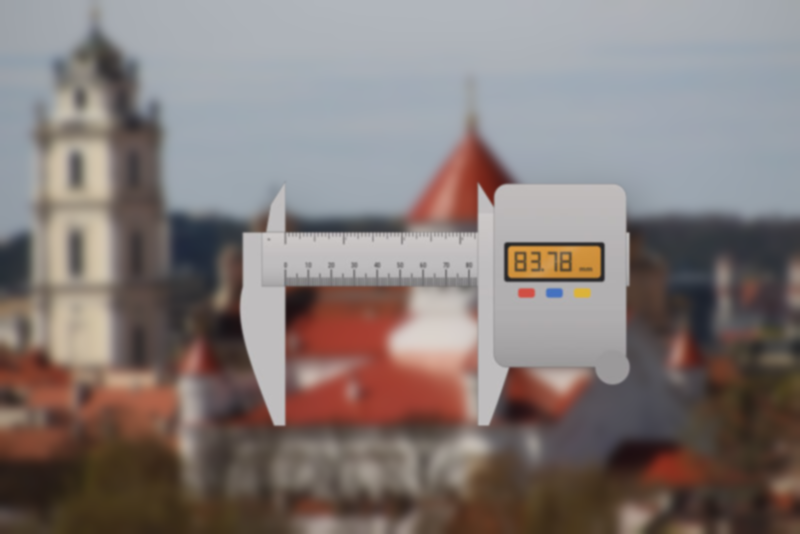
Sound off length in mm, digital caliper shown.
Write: 83.78 mm
